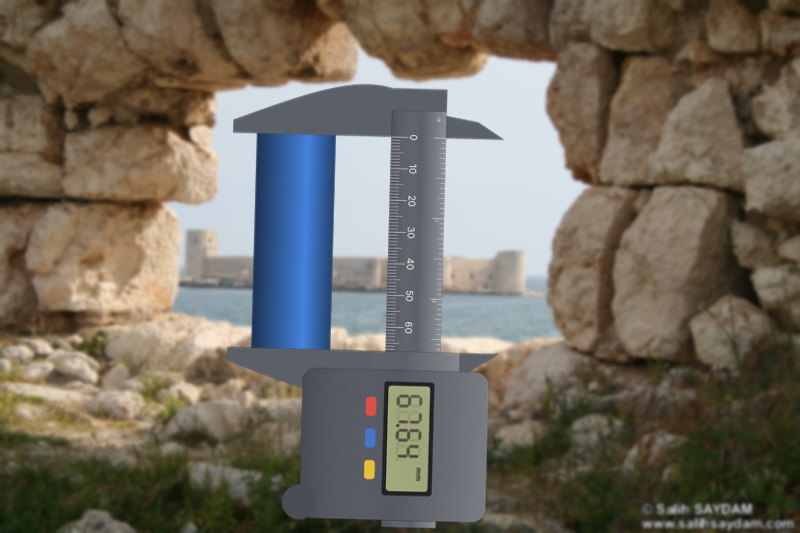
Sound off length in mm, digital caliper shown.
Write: 67.64 mm
